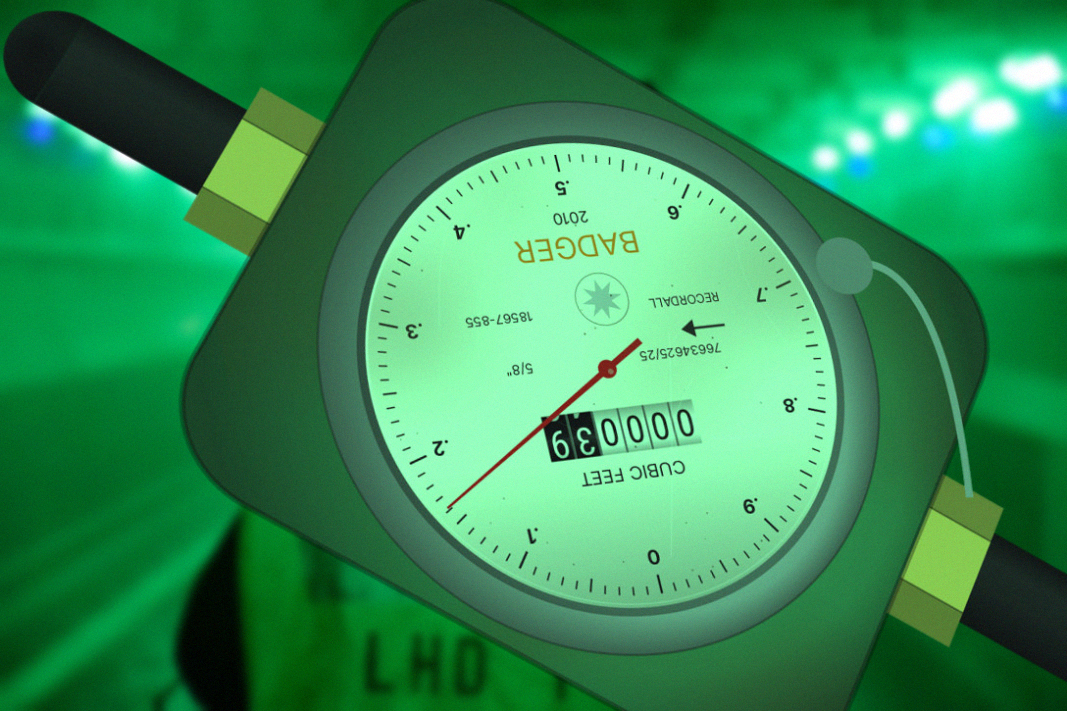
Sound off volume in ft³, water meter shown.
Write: 39.16 ft³
